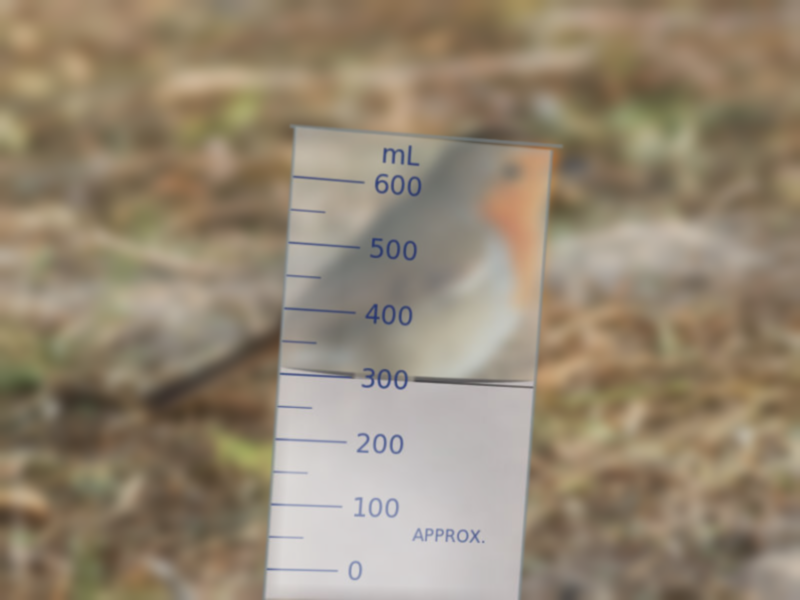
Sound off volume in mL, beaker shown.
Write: 300 mL
